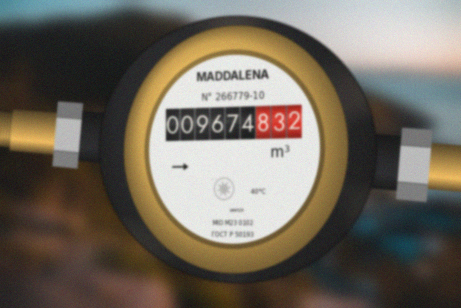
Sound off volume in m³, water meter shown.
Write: 9674.832 m³
